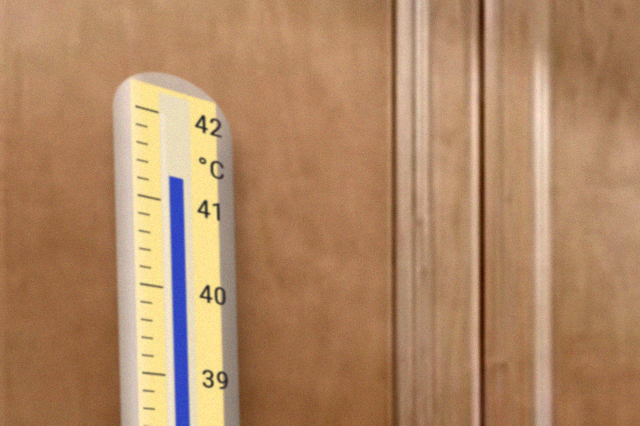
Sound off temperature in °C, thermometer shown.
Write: 41.3 °C
